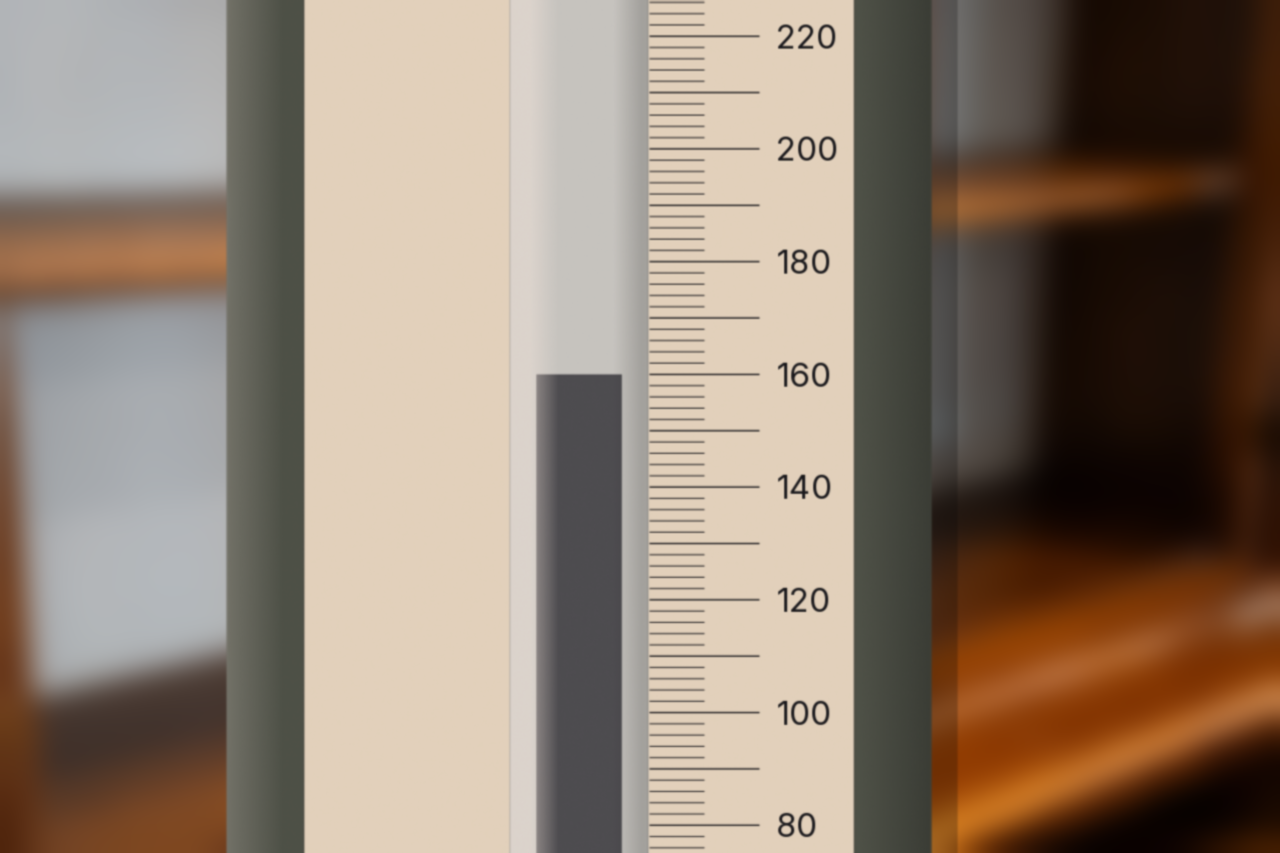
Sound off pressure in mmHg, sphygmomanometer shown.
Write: 160 mmHg
